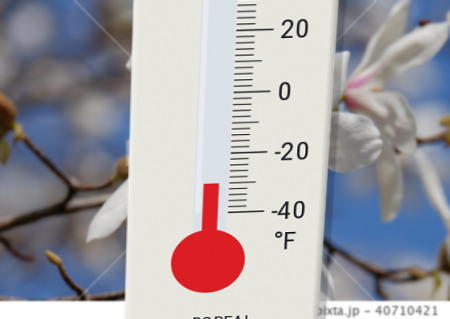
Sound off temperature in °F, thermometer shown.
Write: -30 °F
